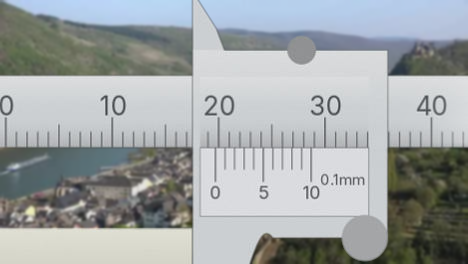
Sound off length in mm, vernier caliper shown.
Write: 19.7 mm
